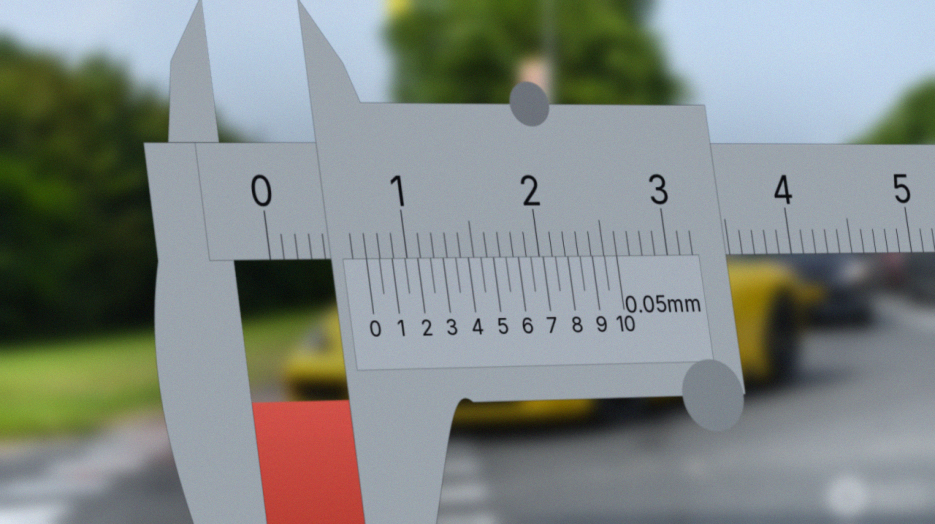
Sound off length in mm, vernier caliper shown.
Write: 7.0 mm
